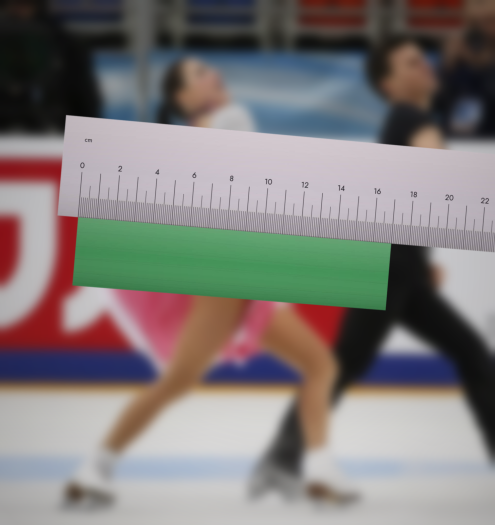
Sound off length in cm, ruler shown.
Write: 17 cm
